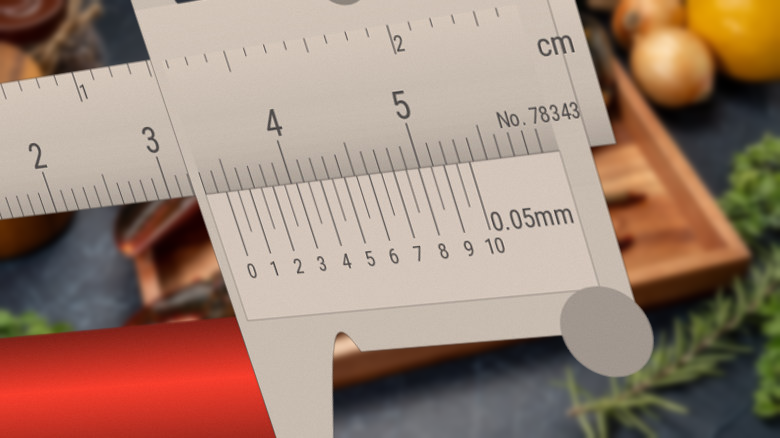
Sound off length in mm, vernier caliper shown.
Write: 34.7 mm
